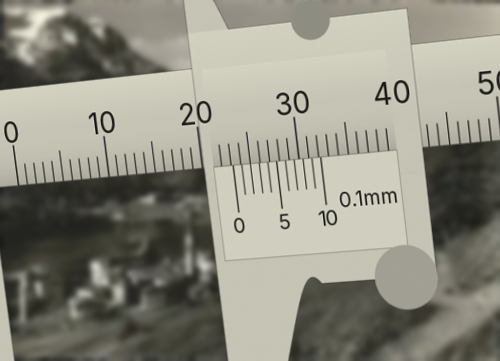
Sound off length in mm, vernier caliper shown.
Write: 23.2 mm
